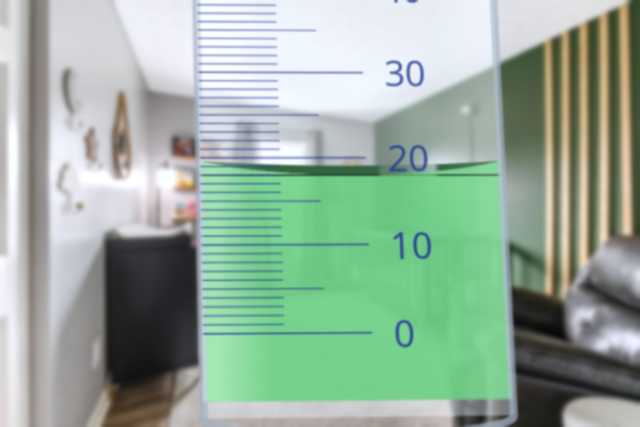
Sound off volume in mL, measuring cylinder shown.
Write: 18 mL
